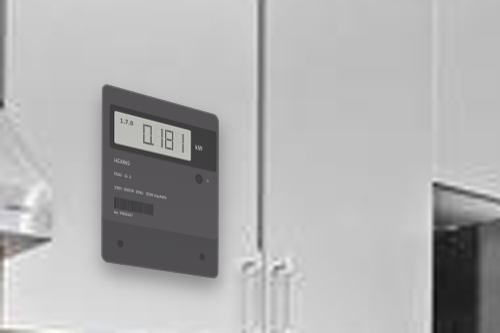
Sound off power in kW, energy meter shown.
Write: 0.181 kW
